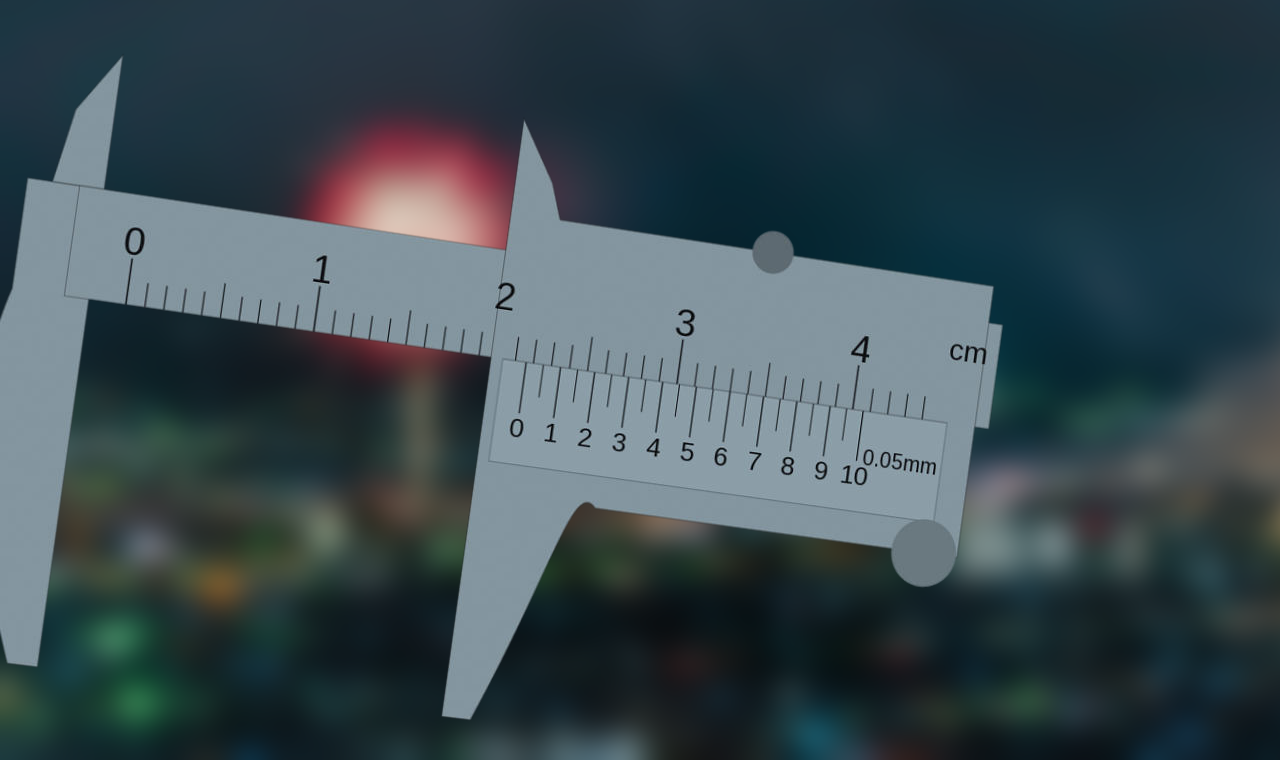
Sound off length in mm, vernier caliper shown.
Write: 21.6 mm
